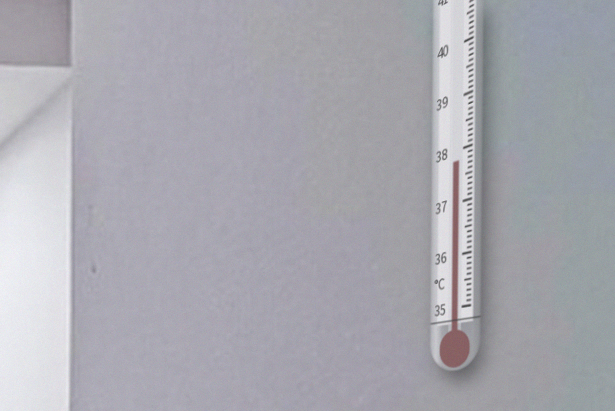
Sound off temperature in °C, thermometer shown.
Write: 37.8 °C
